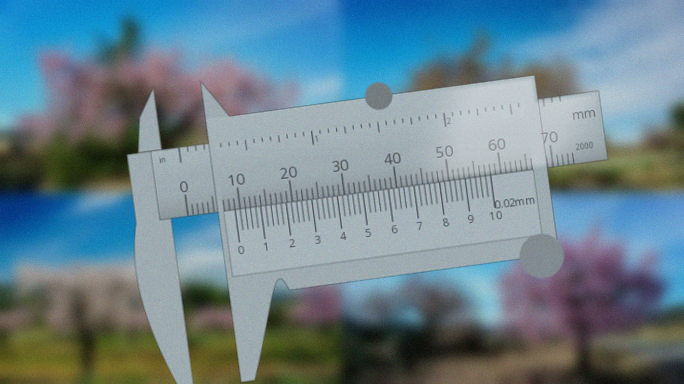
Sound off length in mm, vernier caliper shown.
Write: 9.0 mm
